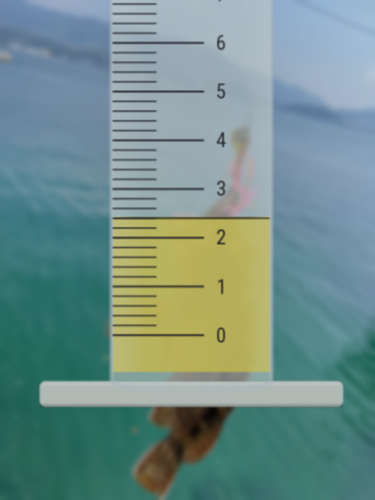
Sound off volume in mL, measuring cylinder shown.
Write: 2.4 mL
